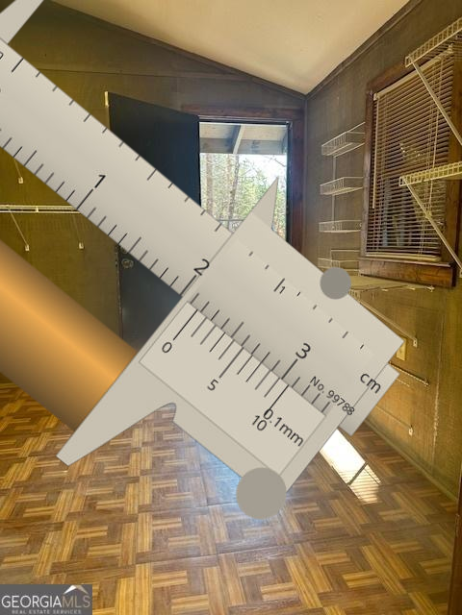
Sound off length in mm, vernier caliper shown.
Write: 21.7 mm
